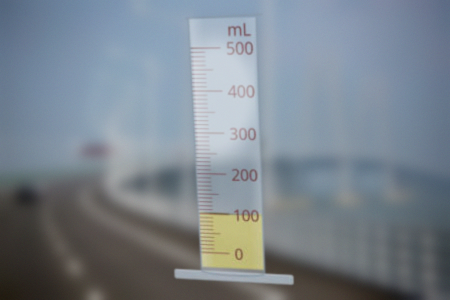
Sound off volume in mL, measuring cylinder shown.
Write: 100 mL
